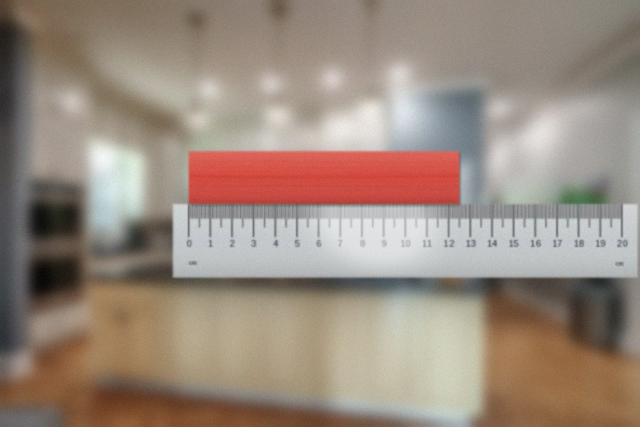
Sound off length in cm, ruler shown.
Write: 12.5 cm
